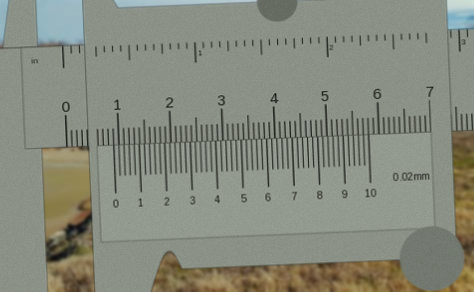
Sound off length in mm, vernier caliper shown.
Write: 9.0 mm
